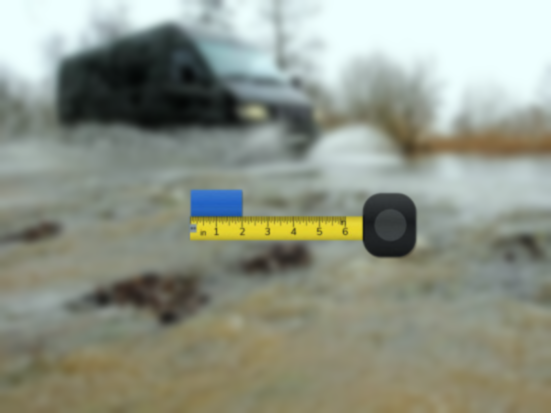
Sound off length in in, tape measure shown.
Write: 2 in
